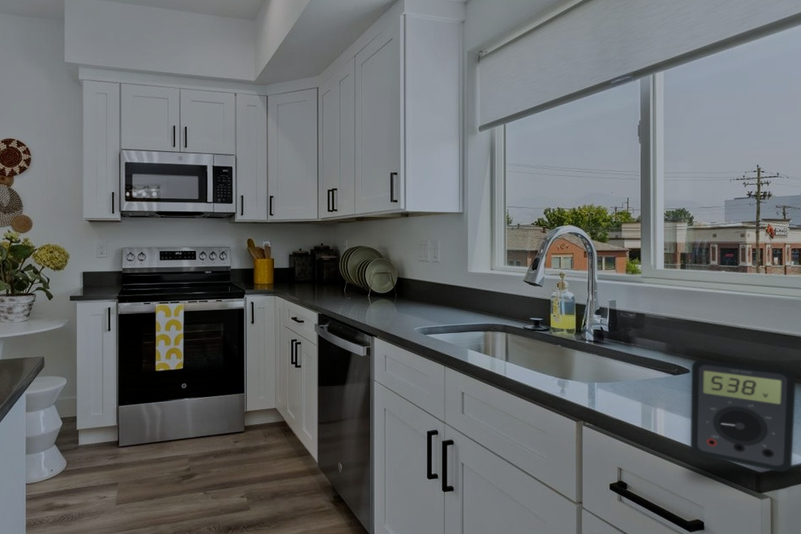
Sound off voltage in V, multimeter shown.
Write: 538 V
